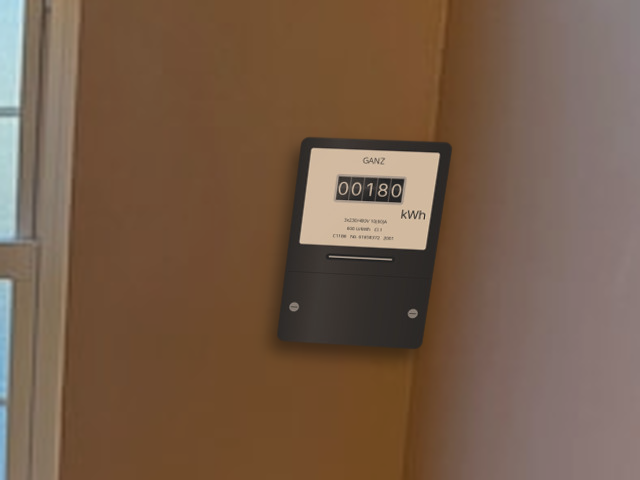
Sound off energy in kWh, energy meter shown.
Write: 180 kWh
